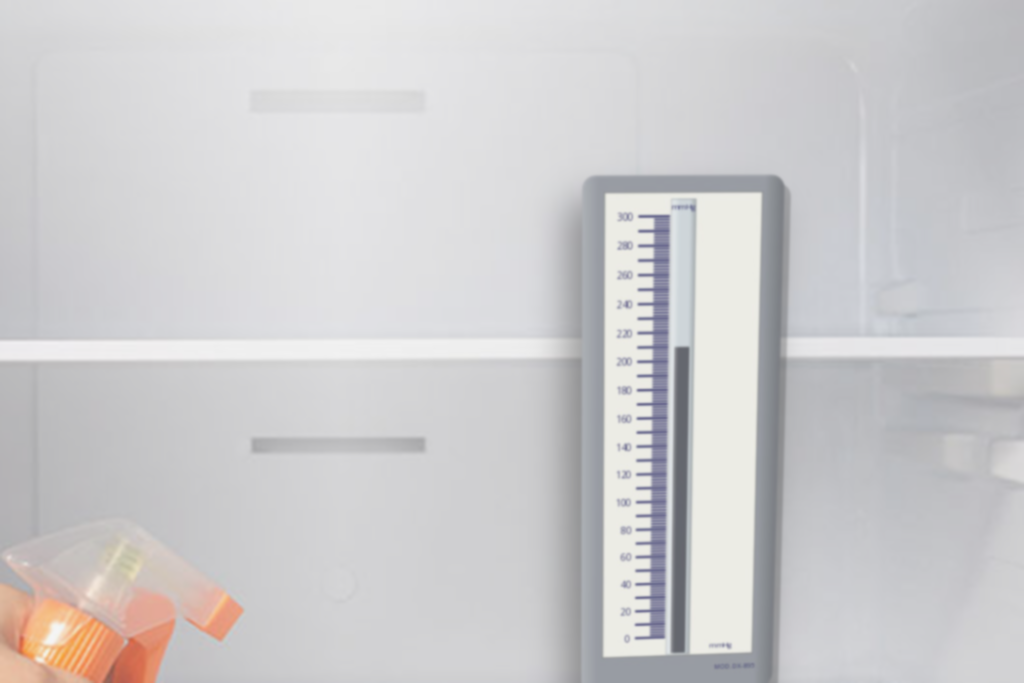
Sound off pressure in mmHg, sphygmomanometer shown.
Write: 210 mmHg
